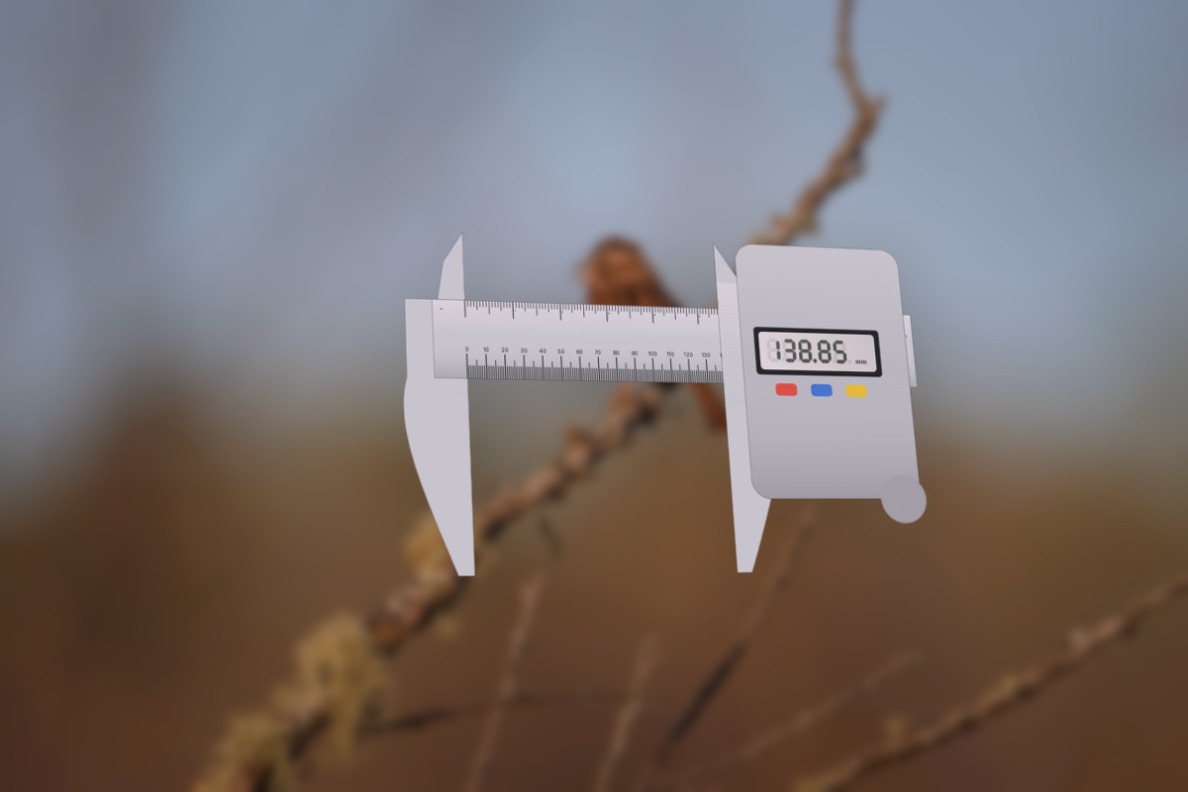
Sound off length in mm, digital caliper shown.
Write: 138.85 mm
